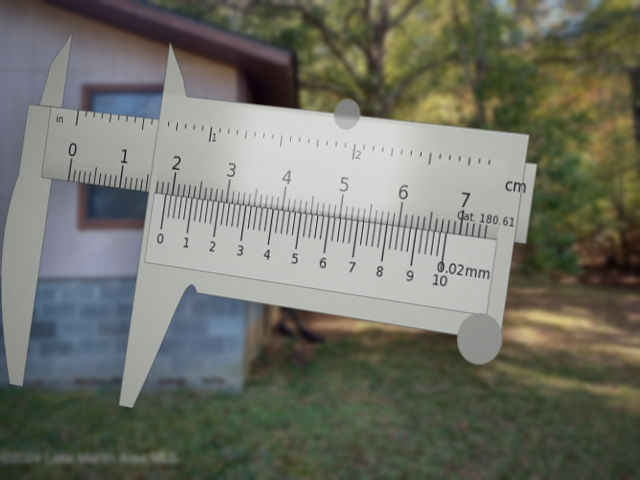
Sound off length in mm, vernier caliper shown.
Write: 18.8 mm
